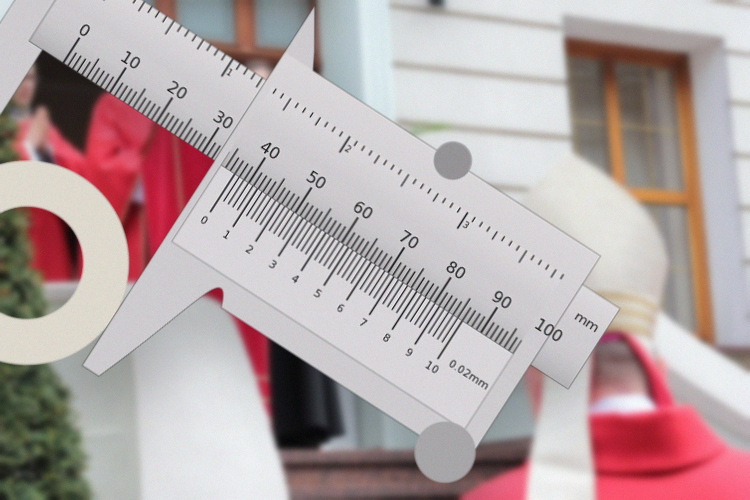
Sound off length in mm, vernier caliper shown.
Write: 37.0 mm
